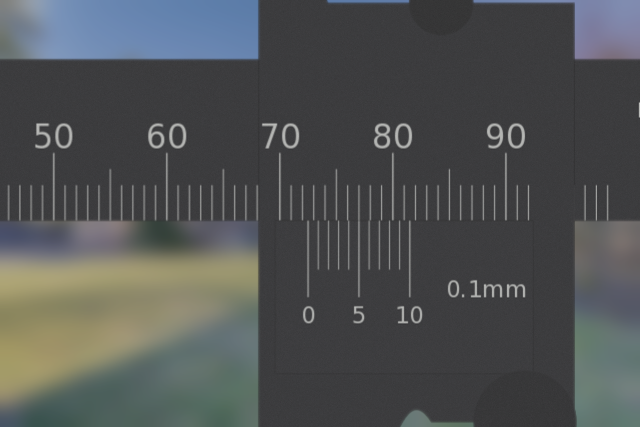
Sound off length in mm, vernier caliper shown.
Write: 72.5 mm
